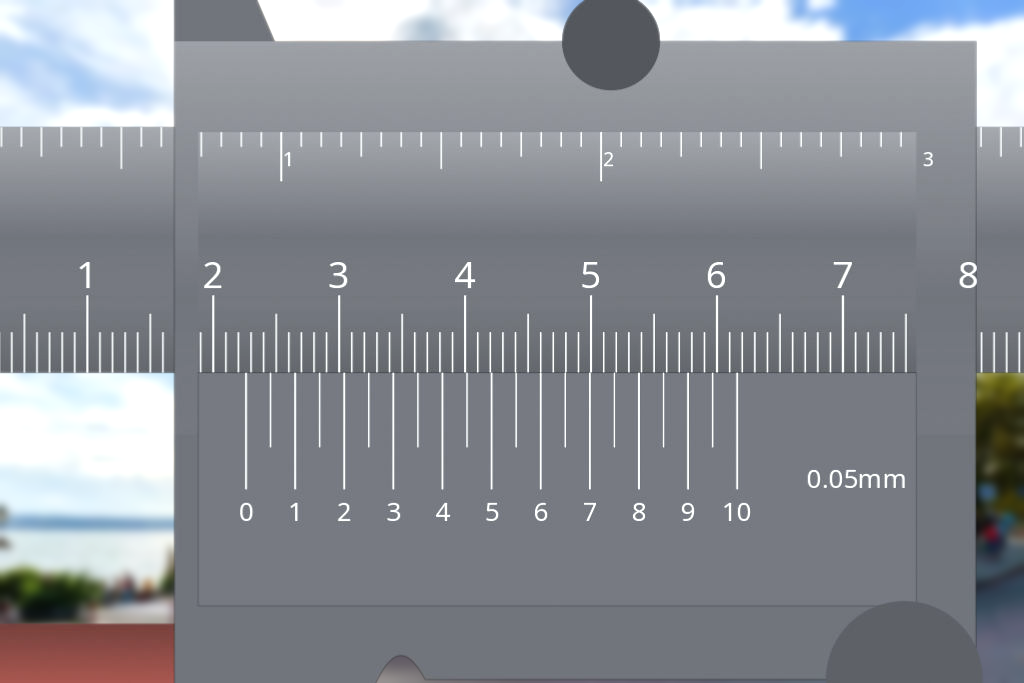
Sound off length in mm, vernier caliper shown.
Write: 22.6 mm
